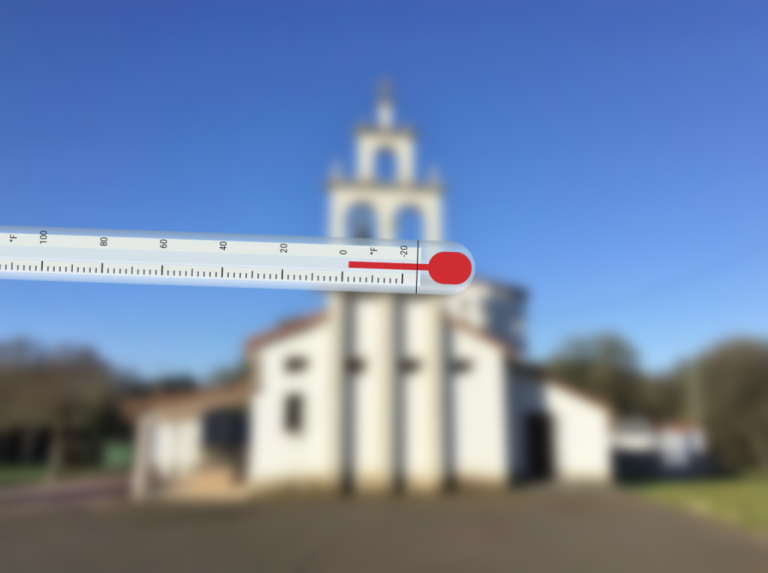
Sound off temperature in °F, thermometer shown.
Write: -2 °F
